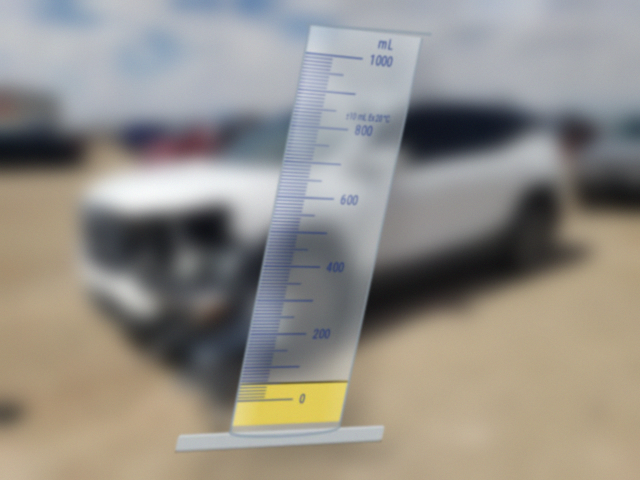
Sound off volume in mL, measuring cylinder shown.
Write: 50 mL
